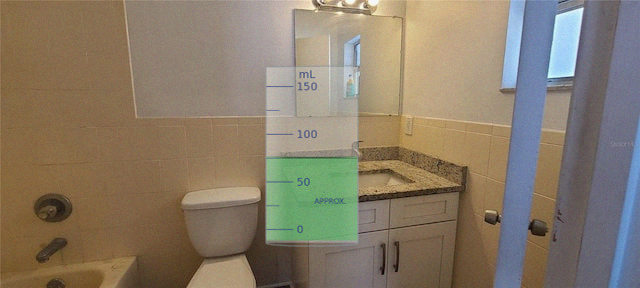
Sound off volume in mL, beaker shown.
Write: 75 mL
